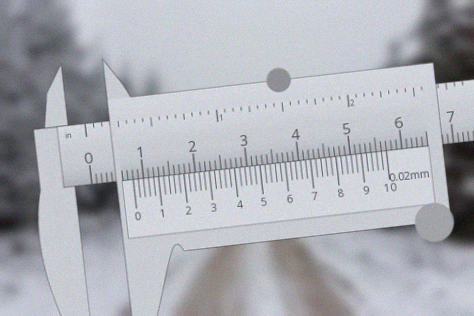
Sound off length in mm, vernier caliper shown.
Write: 8.0 mm
